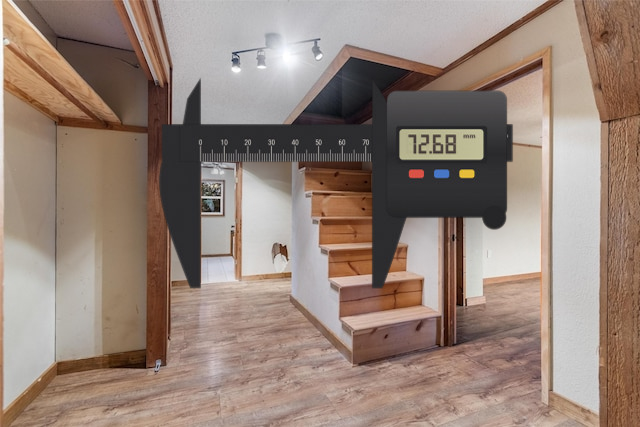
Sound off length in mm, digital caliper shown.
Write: 72.68 mm
